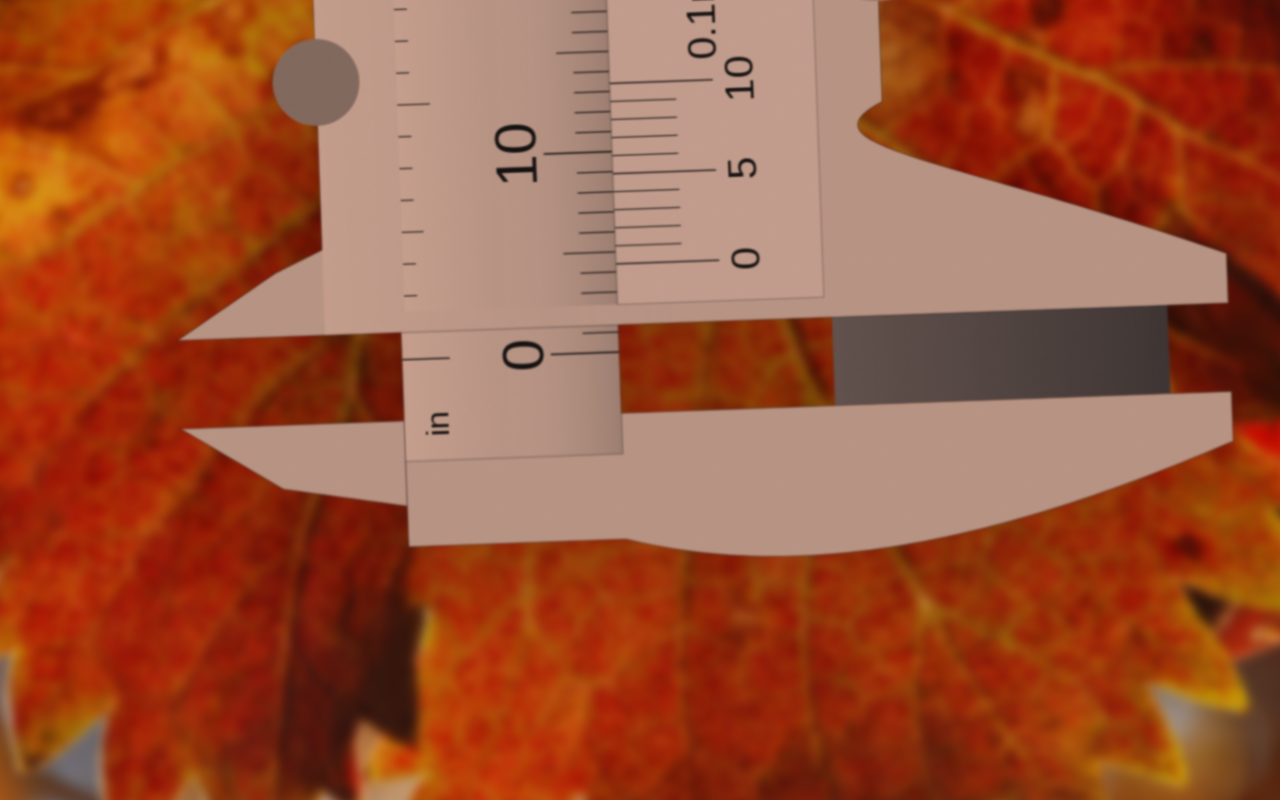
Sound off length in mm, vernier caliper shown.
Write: 4.4 mm
